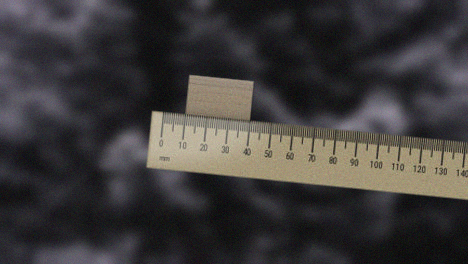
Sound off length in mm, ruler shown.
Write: 30 mm
